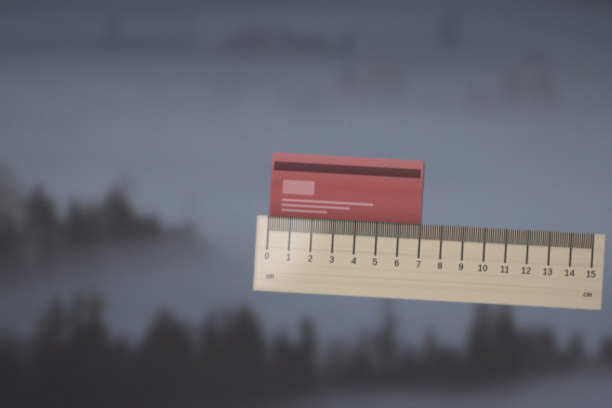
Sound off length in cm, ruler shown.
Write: 7 cm
